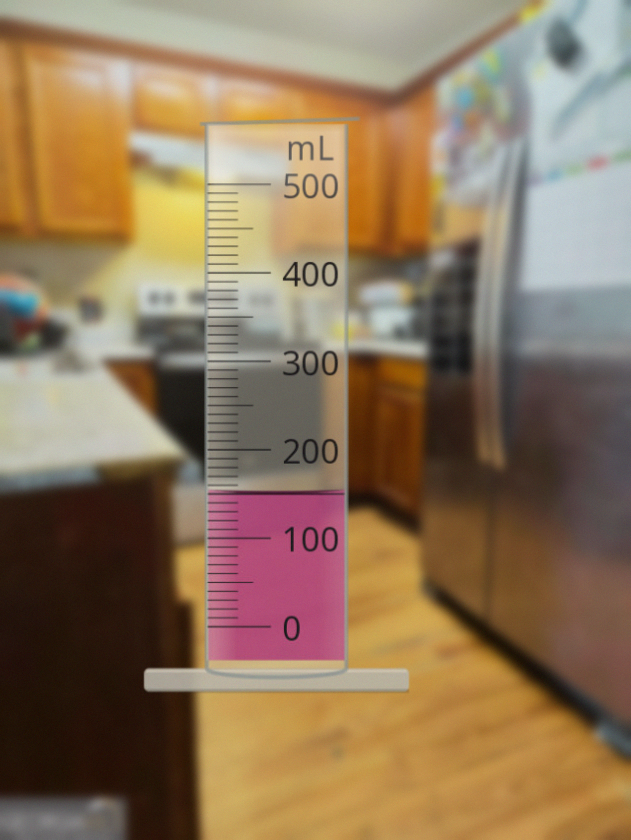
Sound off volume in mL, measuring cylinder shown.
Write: 150 mL
